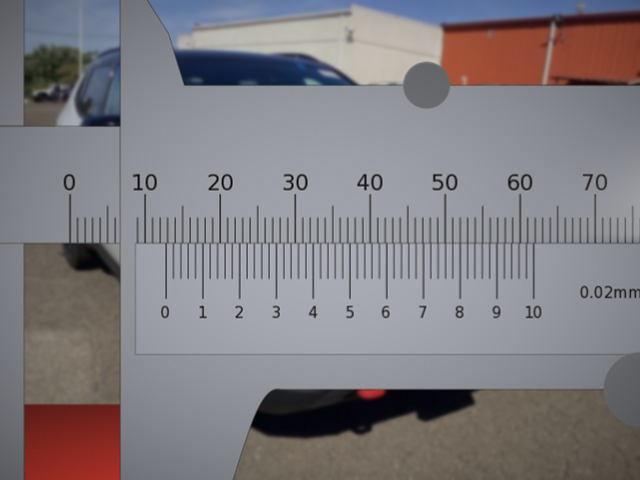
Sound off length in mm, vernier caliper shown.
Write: 12.8 mm
